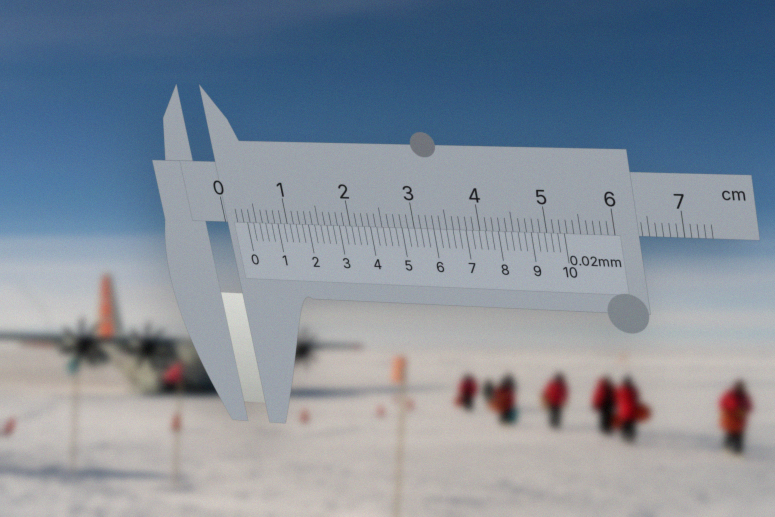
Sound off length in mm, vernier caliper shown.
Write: 3.6 mm
